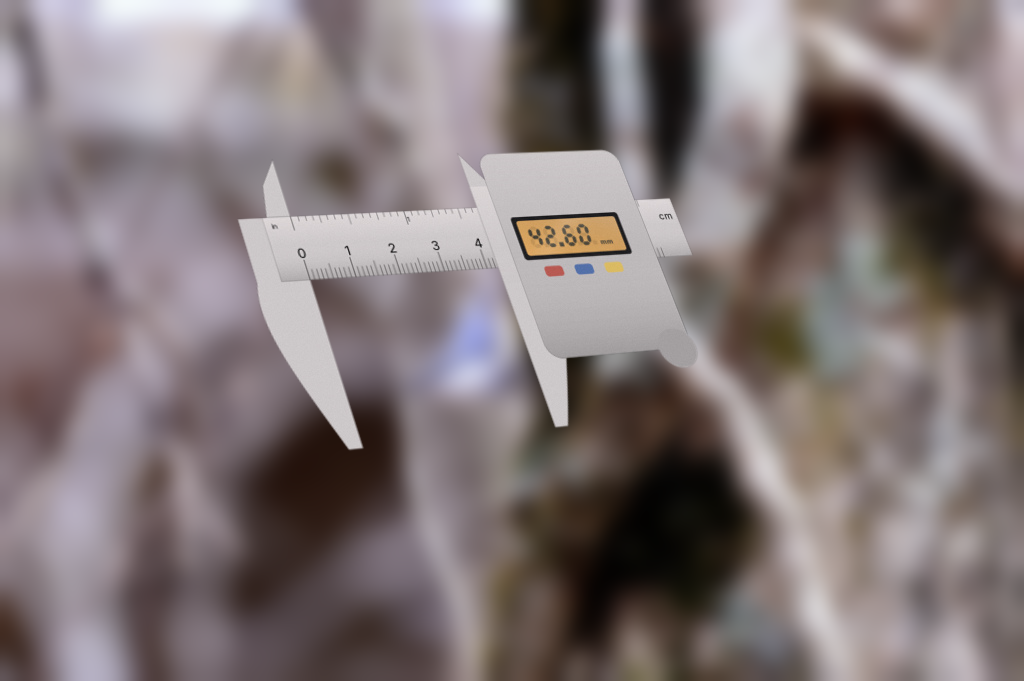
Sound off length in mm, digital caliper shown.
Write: 42.60 mm
